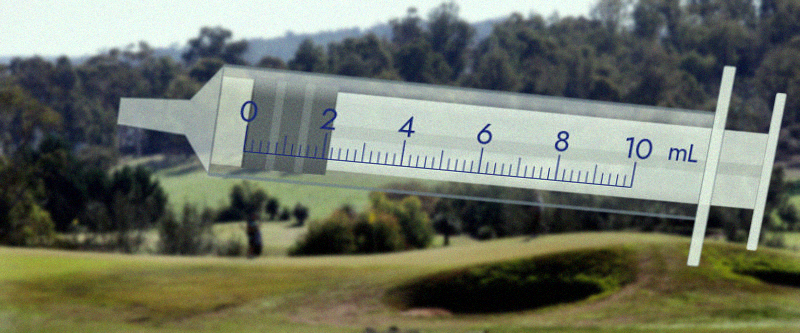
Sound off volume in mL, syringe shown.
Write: 0 mL
